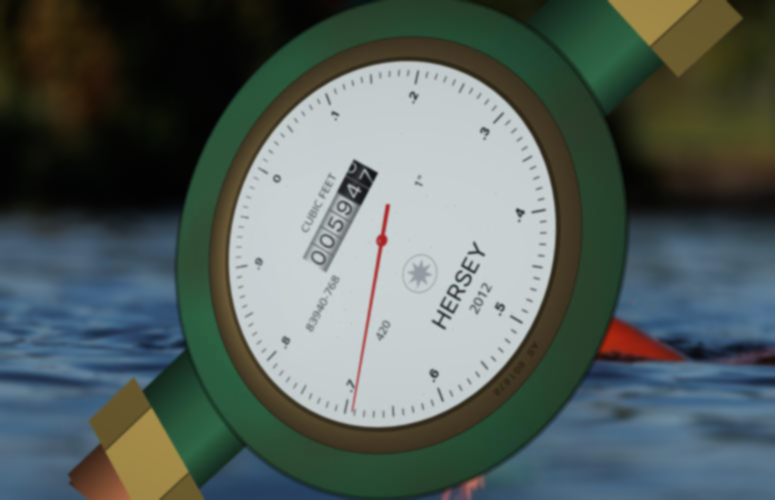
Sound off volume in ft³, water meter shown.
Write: 5946.69 ft³
